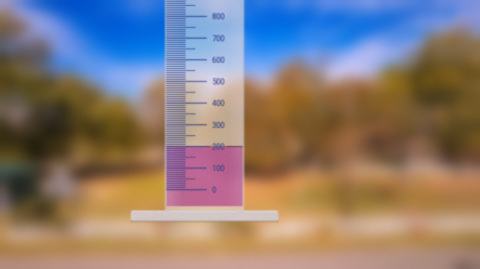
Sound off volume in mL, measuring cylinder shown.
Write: 200 mL
